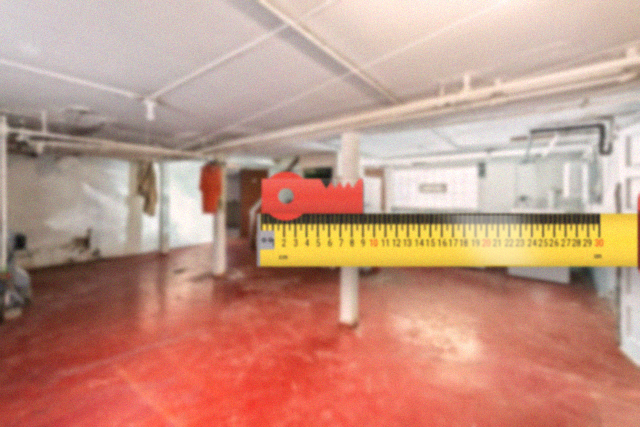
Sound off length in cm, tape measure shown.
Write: 9 cm
